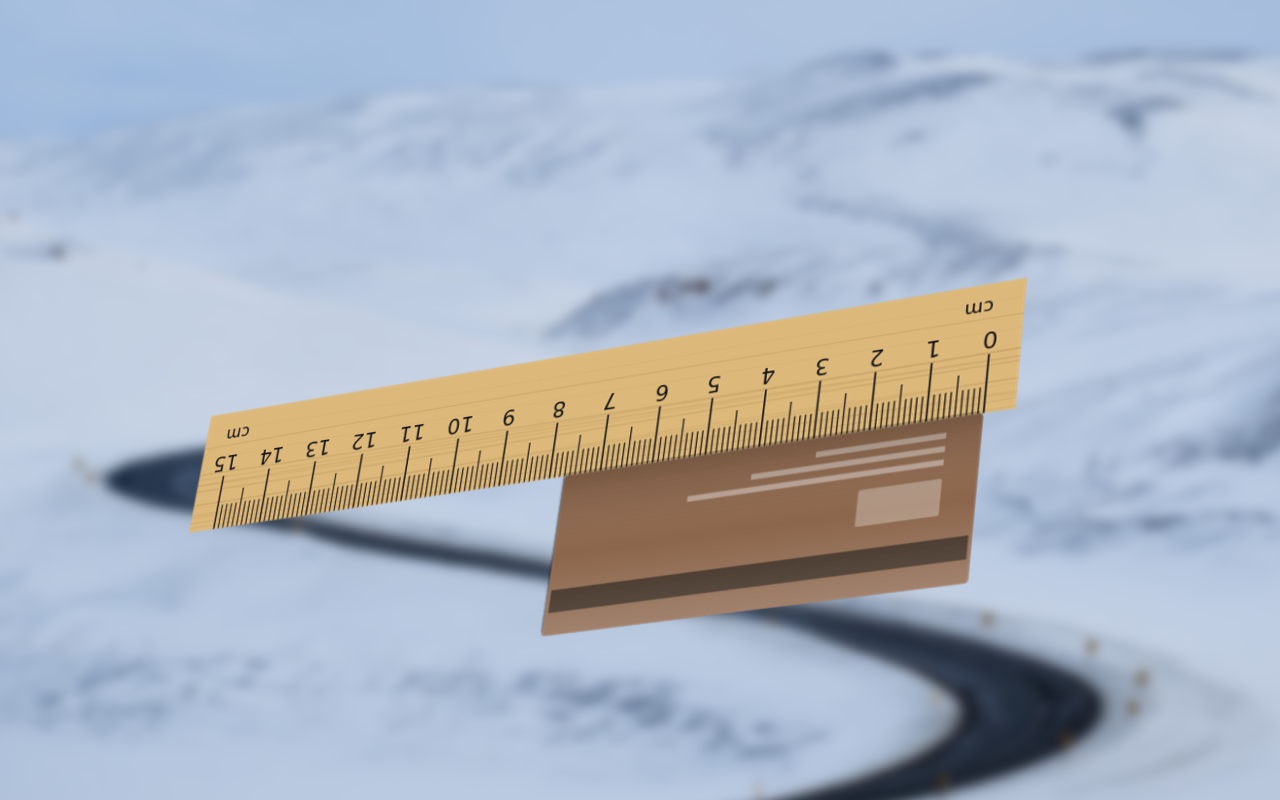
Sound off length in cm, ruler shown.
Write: 7.7 cm
